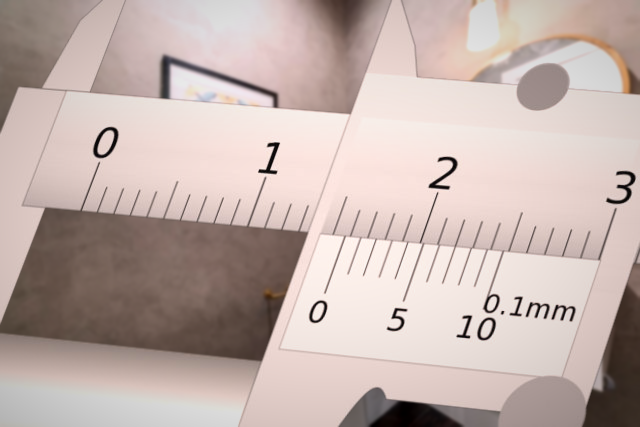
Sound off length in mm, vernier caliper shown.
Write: 15.7 mm
